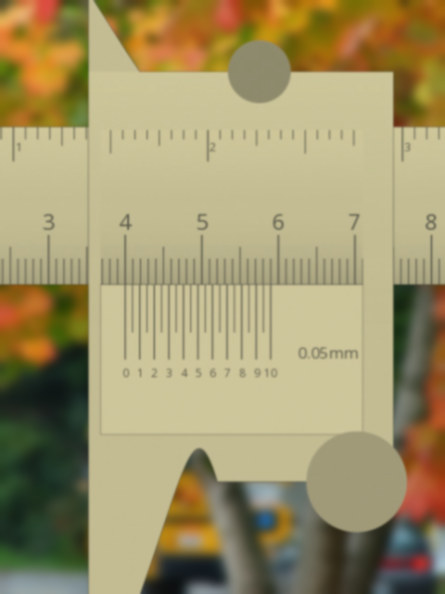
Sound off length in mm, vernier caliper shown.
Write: 40.0 mm
